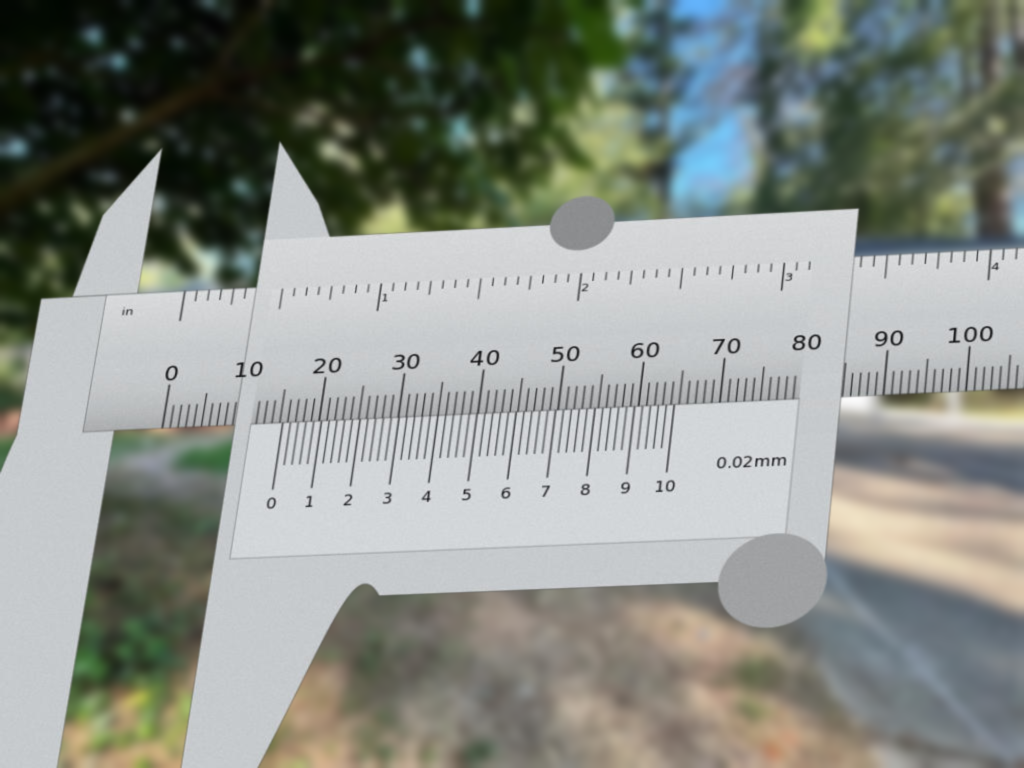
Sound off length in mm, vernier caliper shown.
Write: 15.4 mm
